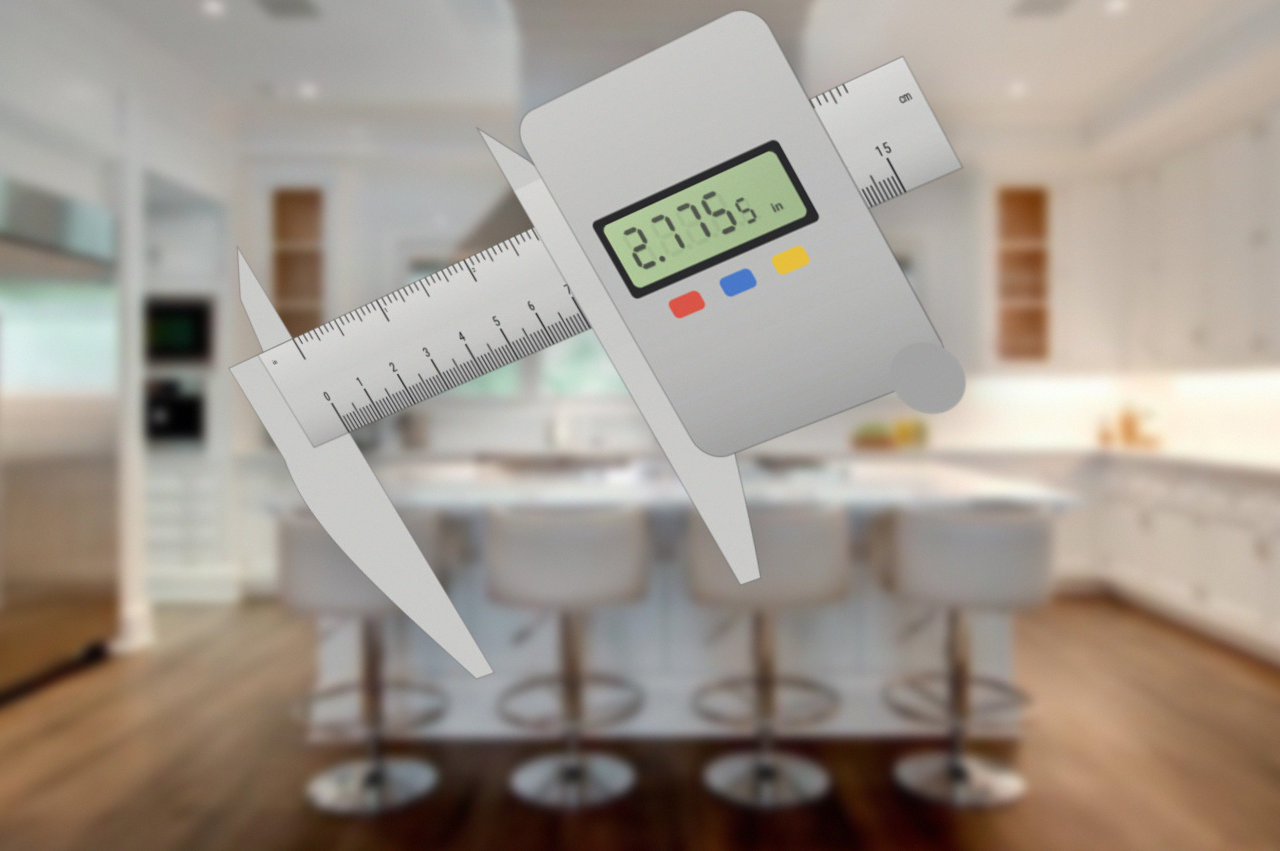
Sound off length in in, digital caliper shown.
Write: 2.7755 in
